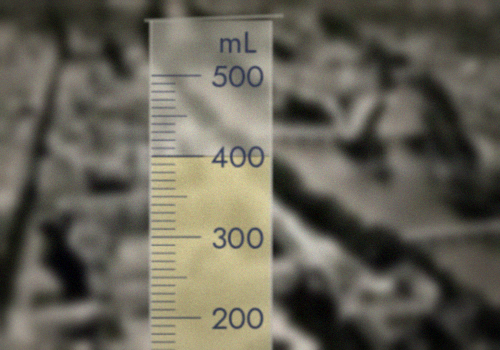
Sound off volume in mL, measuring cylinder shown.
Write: 400 mL
